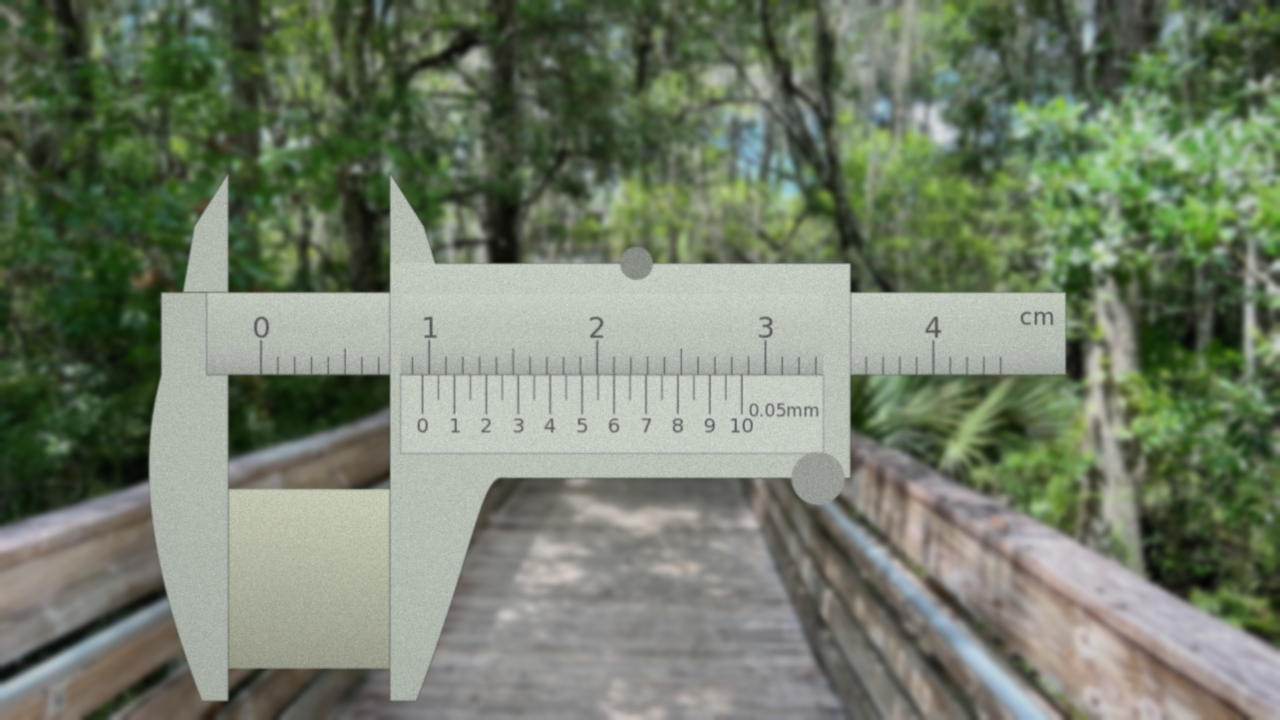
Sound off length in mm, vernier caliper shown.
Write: 9.6 mm
